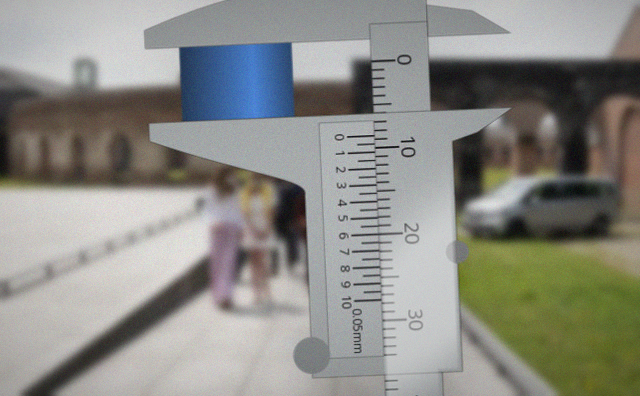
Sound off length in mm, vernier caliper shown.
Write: 8.6 mm
